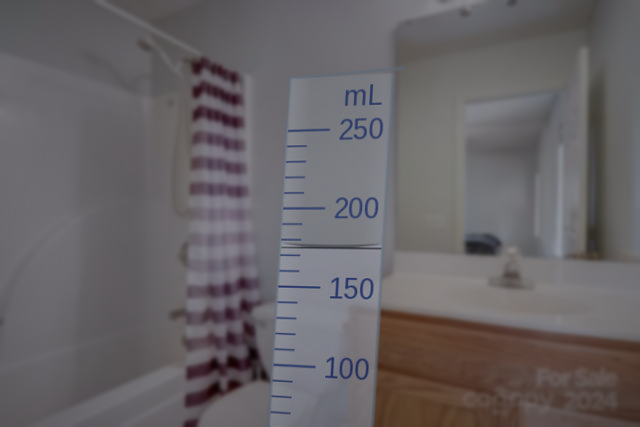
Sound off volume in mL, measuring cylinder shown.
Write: 175 mL
